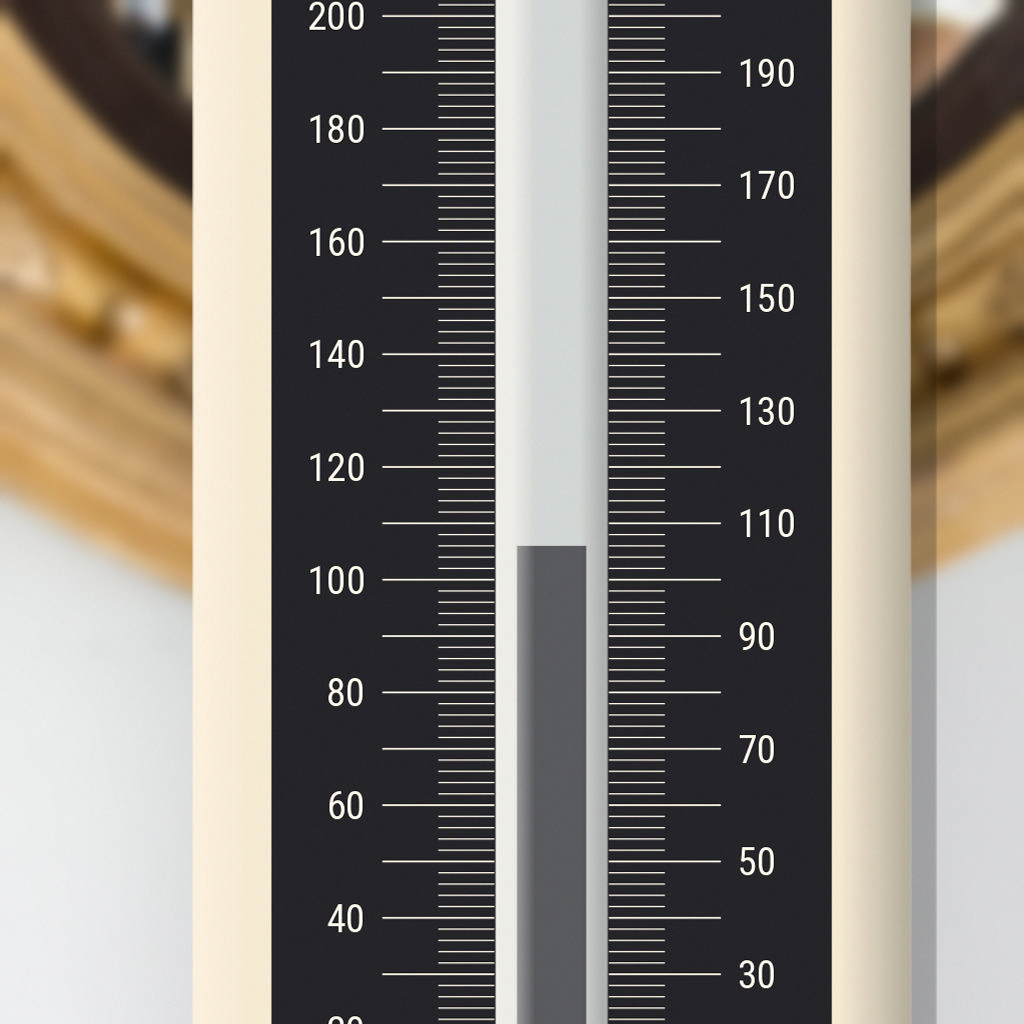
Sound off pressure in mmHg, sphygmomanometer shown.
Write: 106 mmHg
